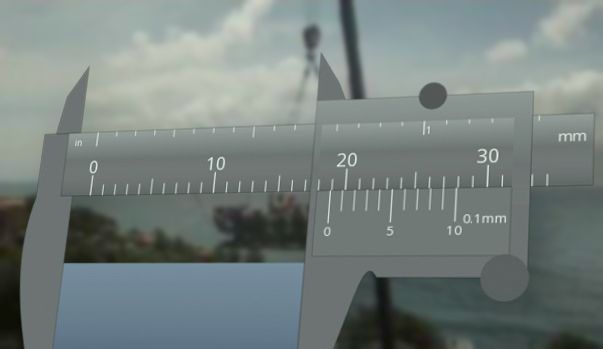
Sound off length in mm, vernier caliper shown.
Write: 18.9 mm
